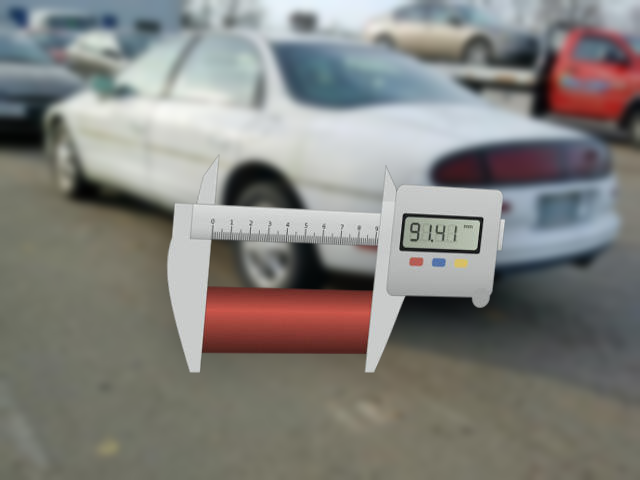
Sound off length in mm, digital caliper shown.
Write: 91.41 mm
